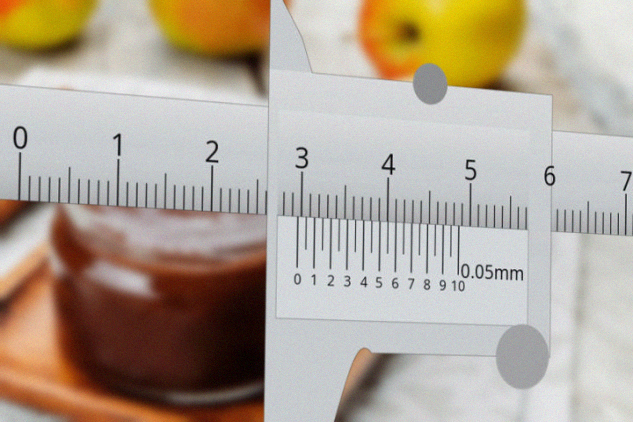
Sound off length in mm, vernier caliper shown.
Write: 29.6 mm
